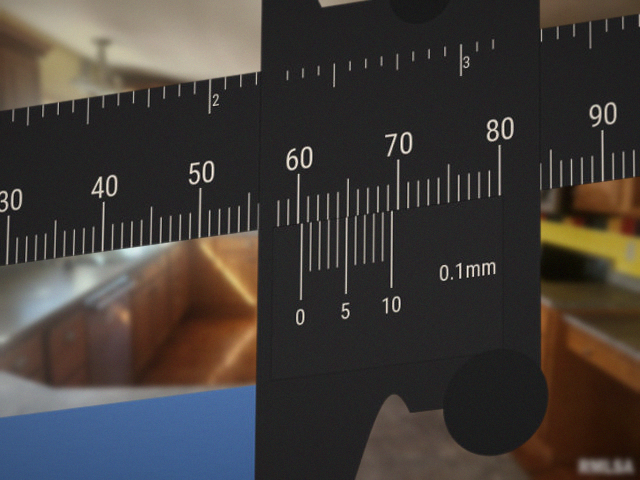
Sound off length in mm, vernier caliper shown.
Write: 60.4 mm
